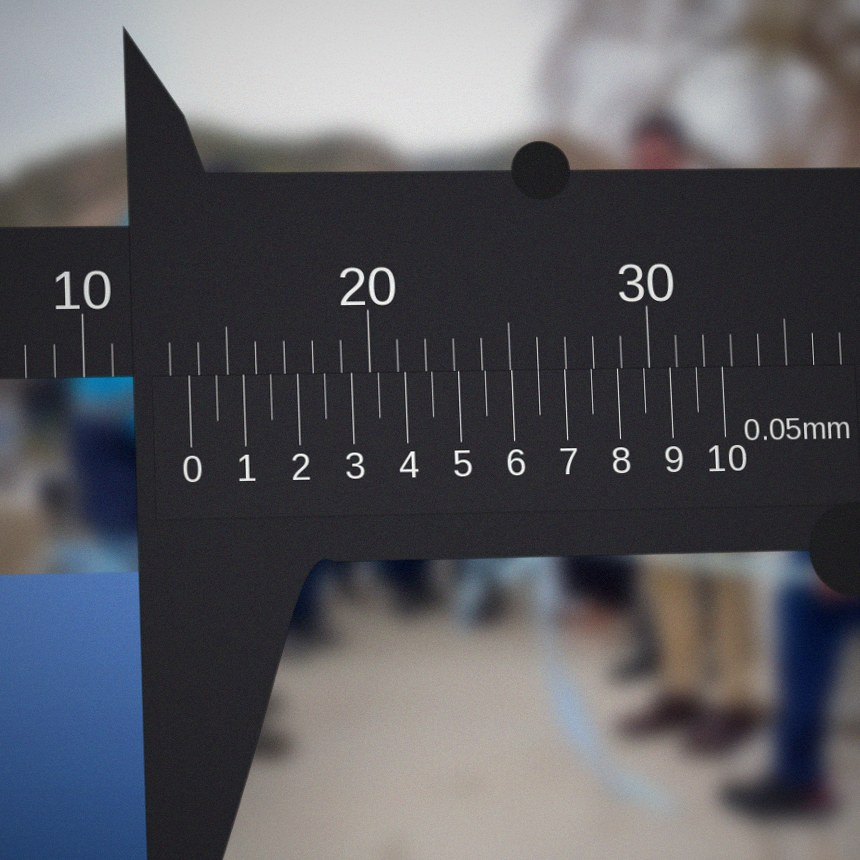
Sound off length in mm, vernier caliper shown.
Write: 13.65 mm
